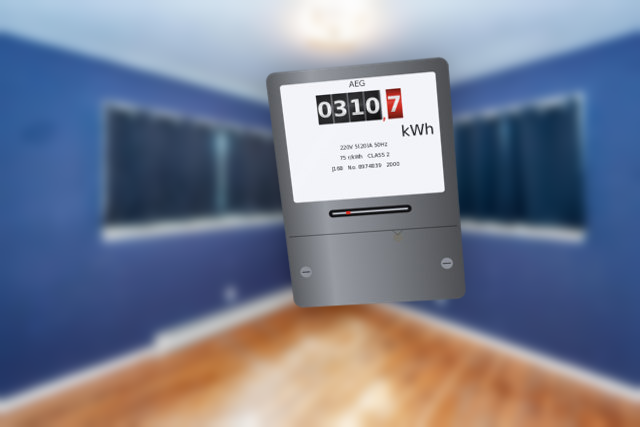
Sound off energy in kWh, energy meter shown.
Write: 310.7 kWh
